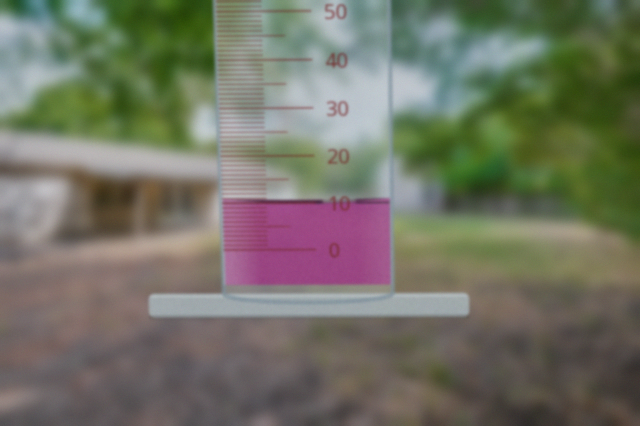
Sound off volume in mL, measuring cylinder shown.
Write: 10 mL
